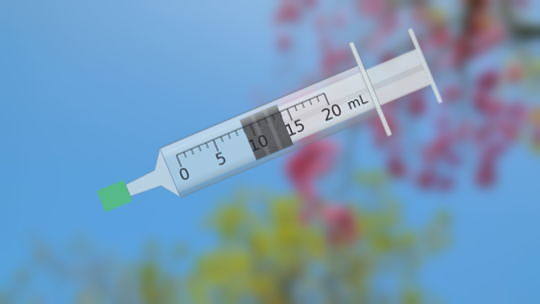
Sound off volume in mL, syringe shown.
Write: 9 mL
